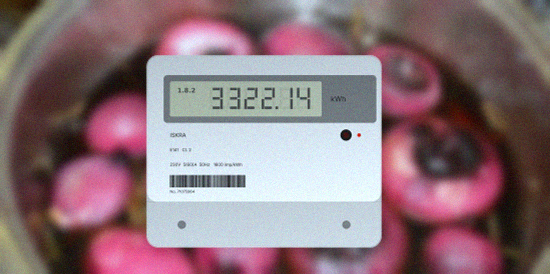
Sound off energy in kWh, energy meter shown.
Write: 3322.14 kWh
